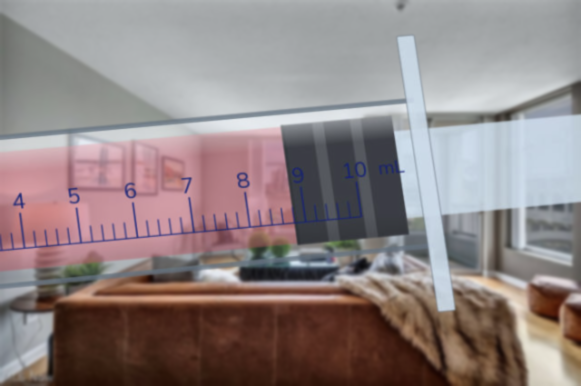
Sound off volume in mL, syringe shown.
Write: 8.8 mL
